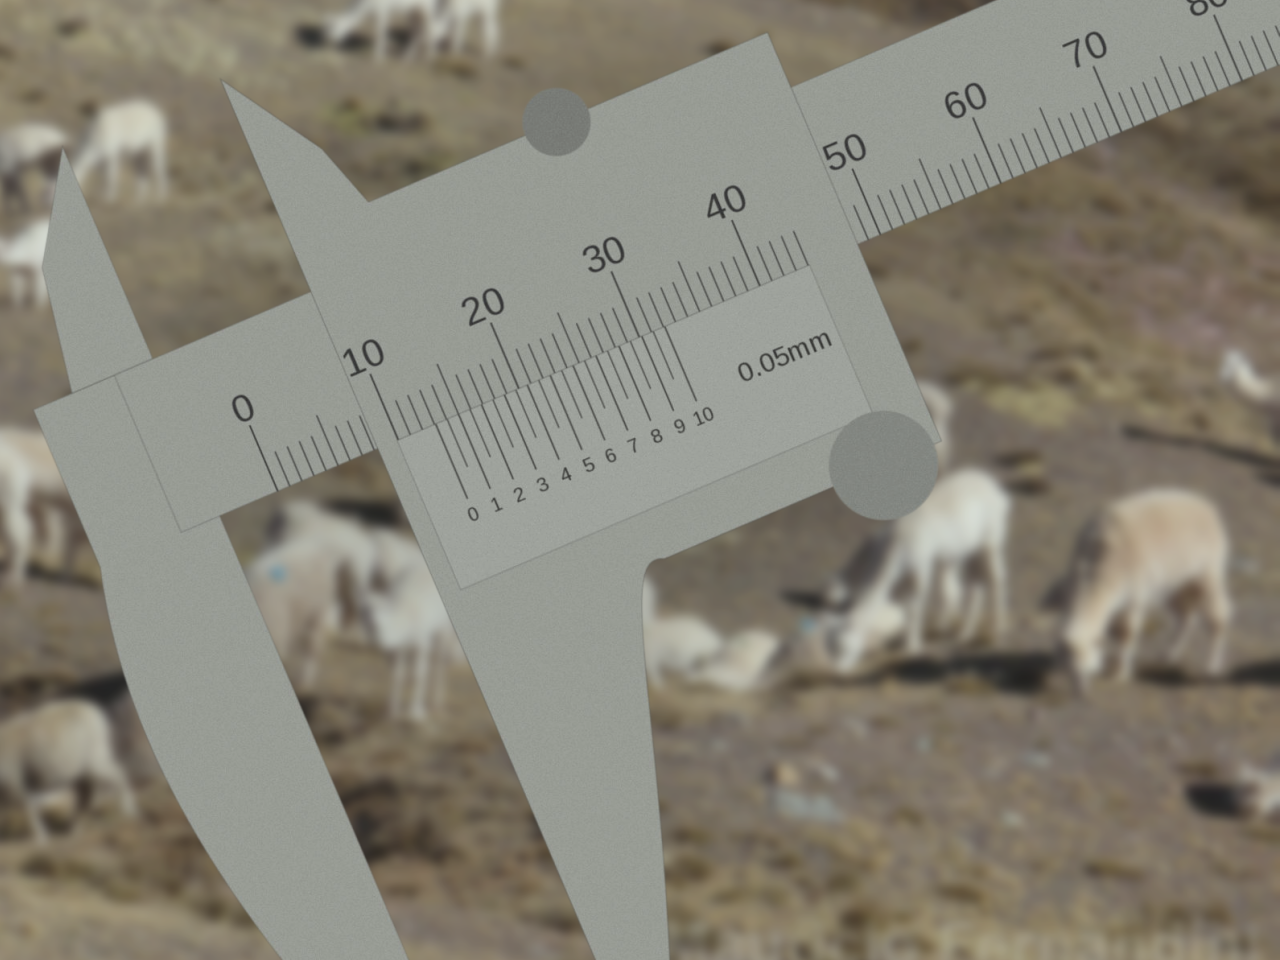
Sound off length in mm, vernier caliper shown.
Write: 13.1 mm
